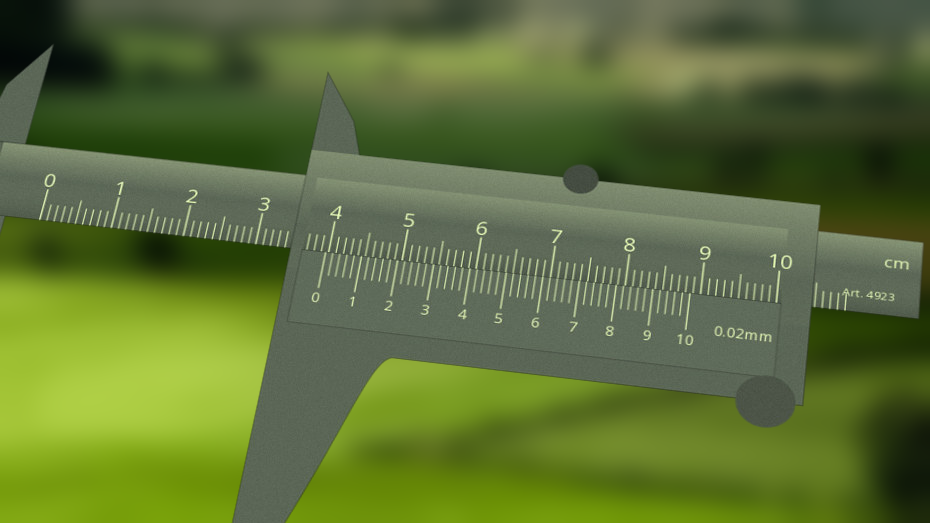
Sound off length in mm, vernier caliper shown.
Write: 39.6 mm
